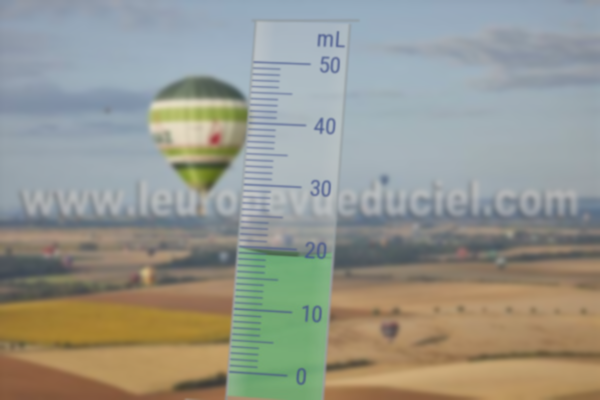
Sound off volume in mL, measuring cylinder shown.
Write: 19 mL
